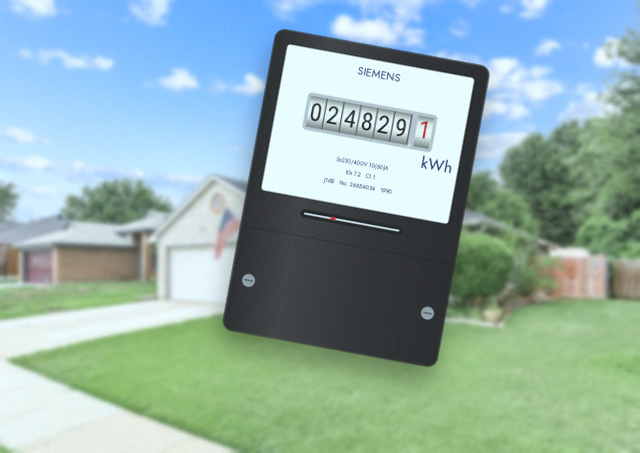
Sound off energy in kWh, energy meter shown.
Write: 24829.1 kWh
